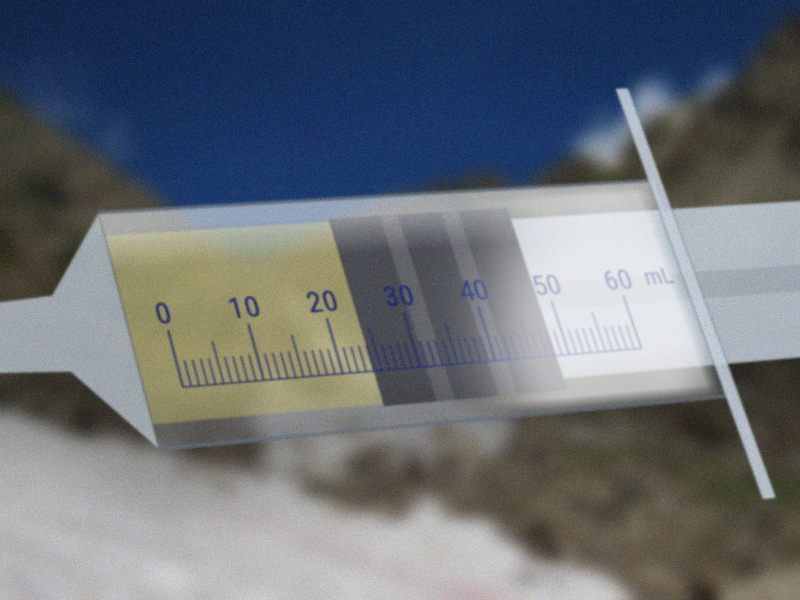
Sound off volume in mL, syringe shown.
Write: 24 mL
